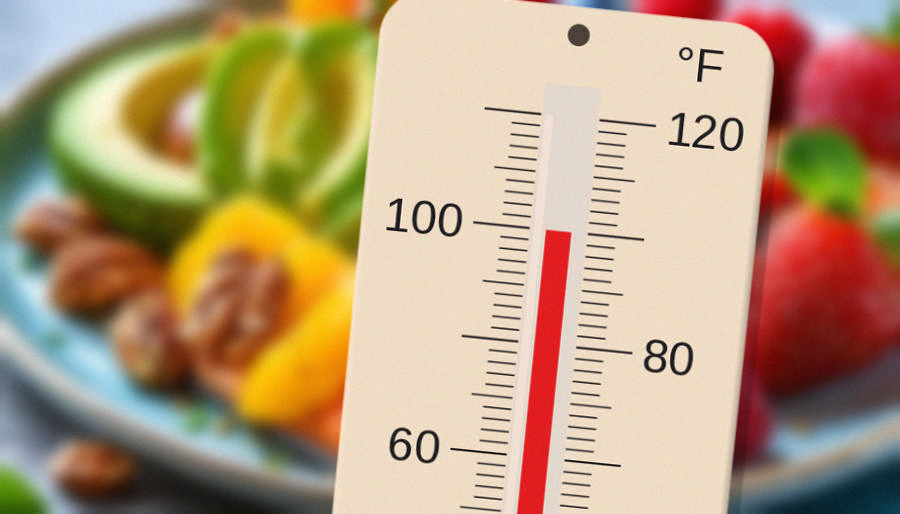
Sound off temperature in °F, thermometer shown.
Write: 100 °F
